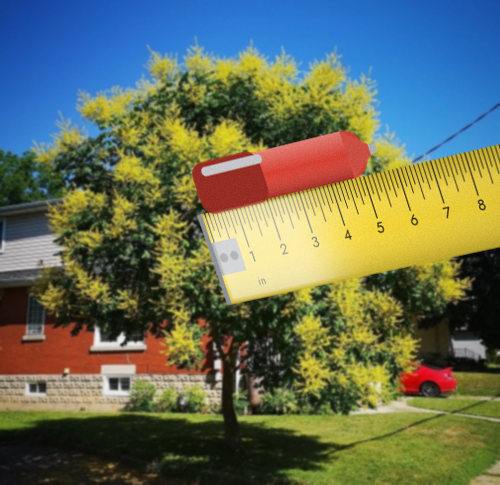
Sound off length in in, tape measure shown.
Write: 5.625 in
